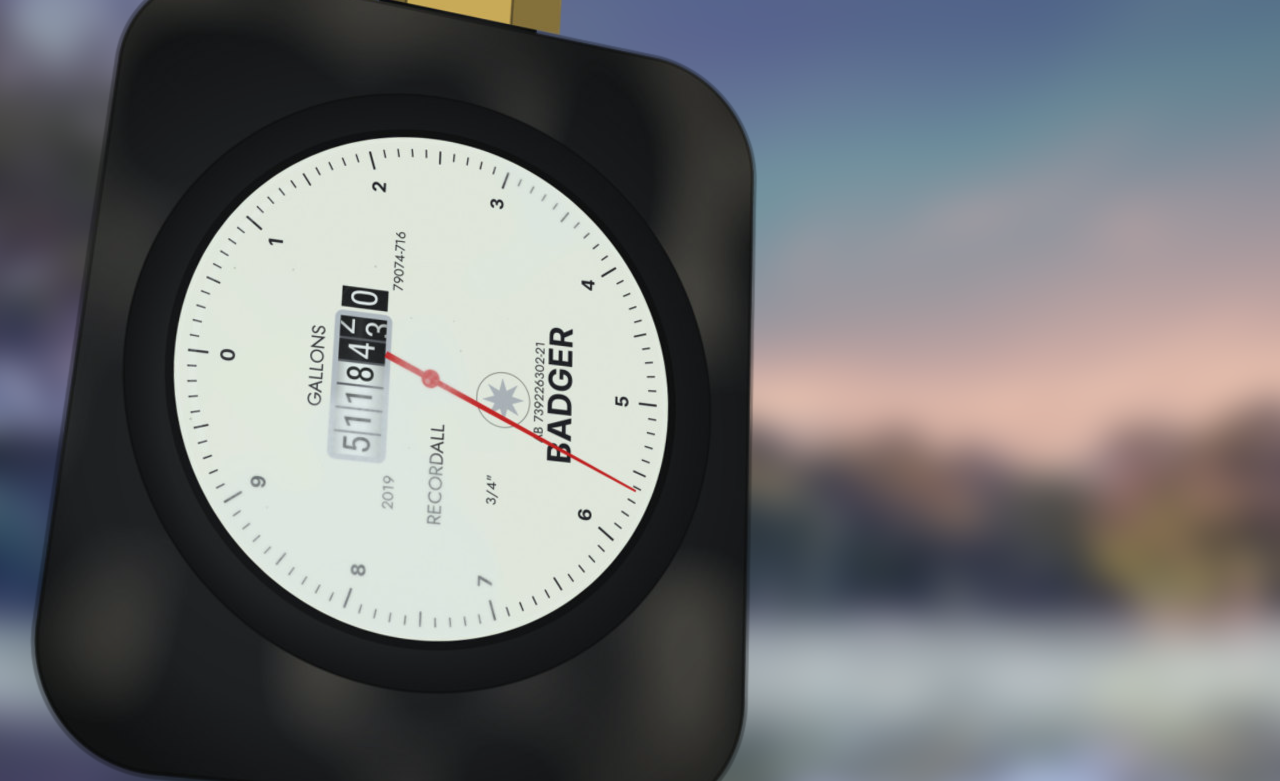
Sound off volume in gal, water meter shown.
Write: 5118425.6 gal
